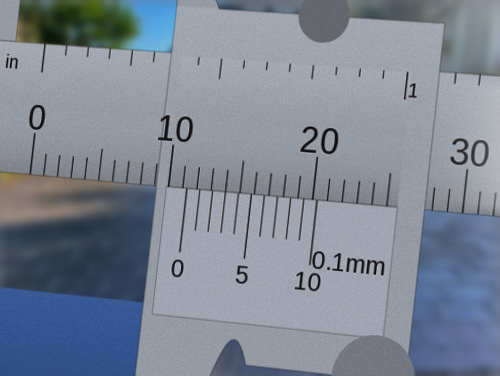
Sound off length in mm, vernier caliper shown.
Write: 11.3 mm
